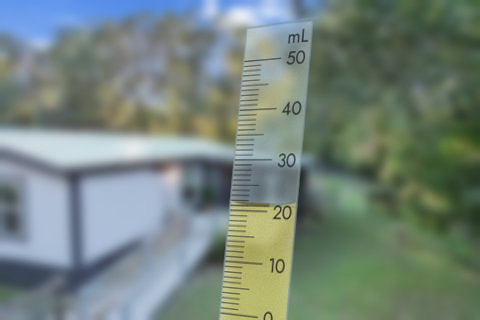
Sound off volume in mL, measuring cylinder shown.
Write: 21 mL
